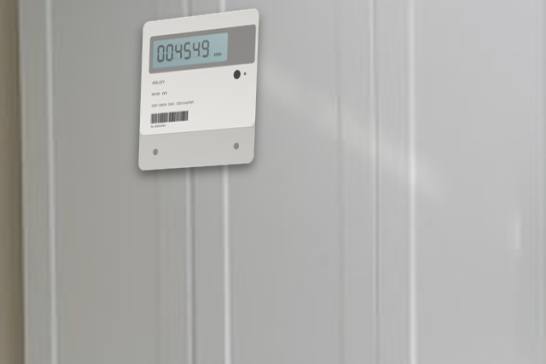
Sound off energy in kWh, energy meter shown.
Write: 4549 kWh
